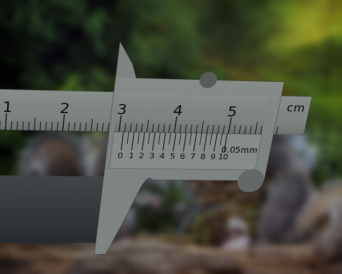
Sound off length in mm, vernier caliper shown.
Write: 30.8 mm
